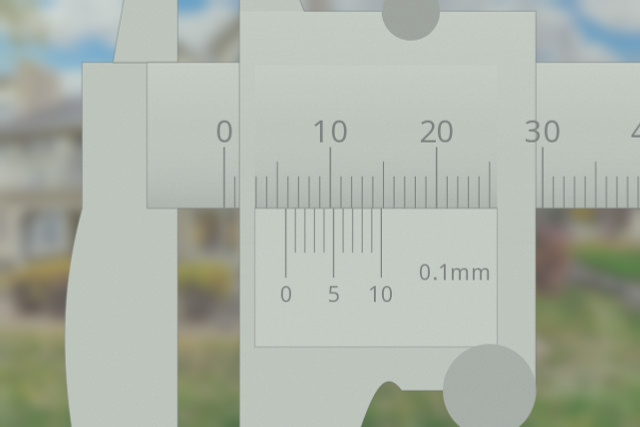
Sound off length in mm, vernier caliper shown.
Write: 5.8 mm
